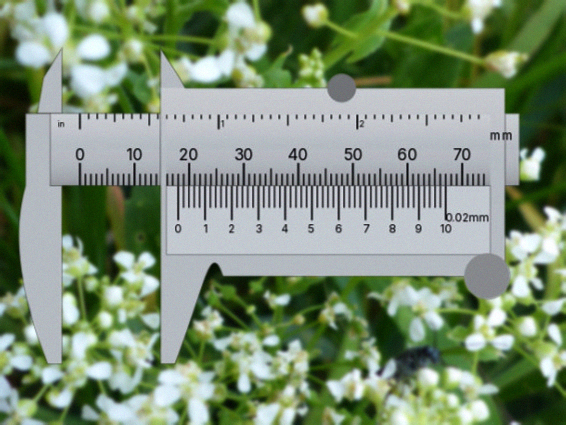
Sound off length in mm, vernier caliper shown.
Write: 18.0 mm
